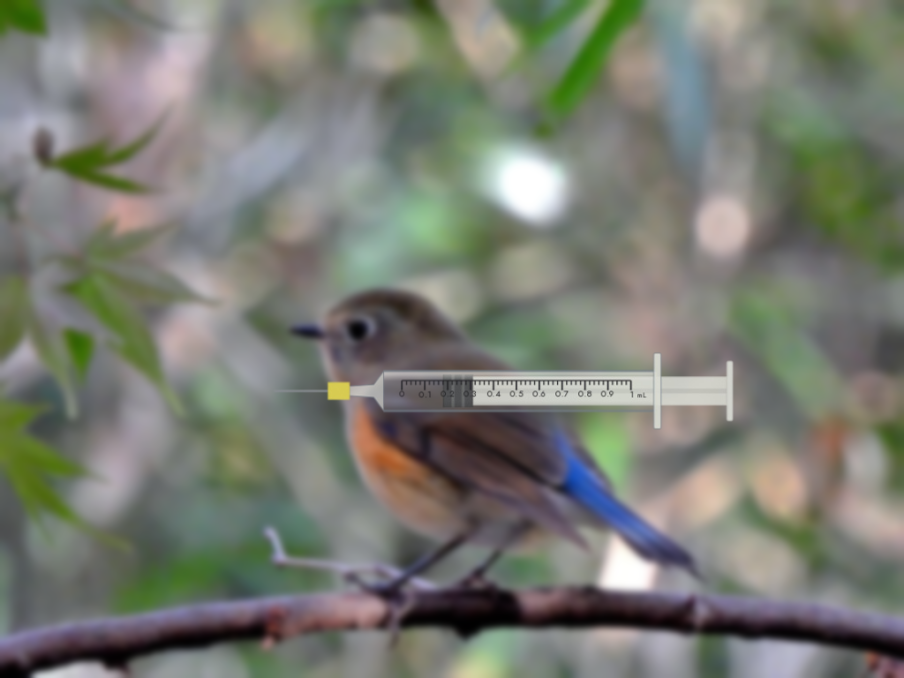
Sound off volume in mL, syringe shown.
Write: 0.18 mL
